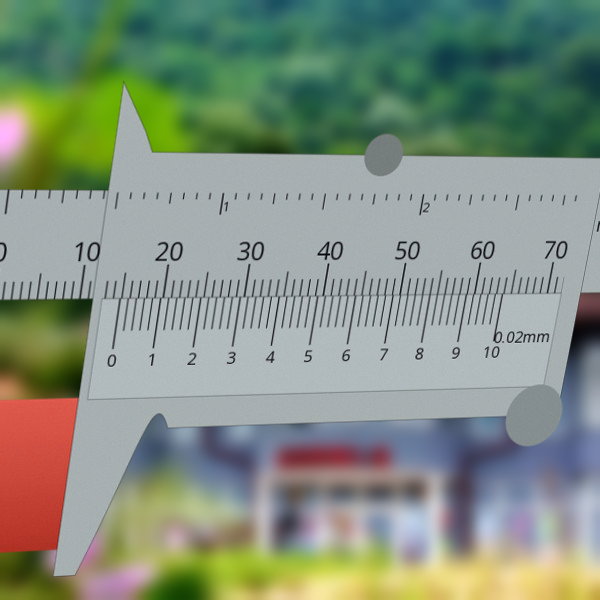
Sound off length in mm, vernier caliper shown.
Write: 14.8 mm
